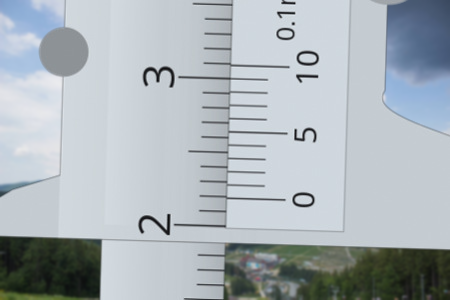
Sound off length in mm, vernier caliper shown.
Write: 21.9 mm
